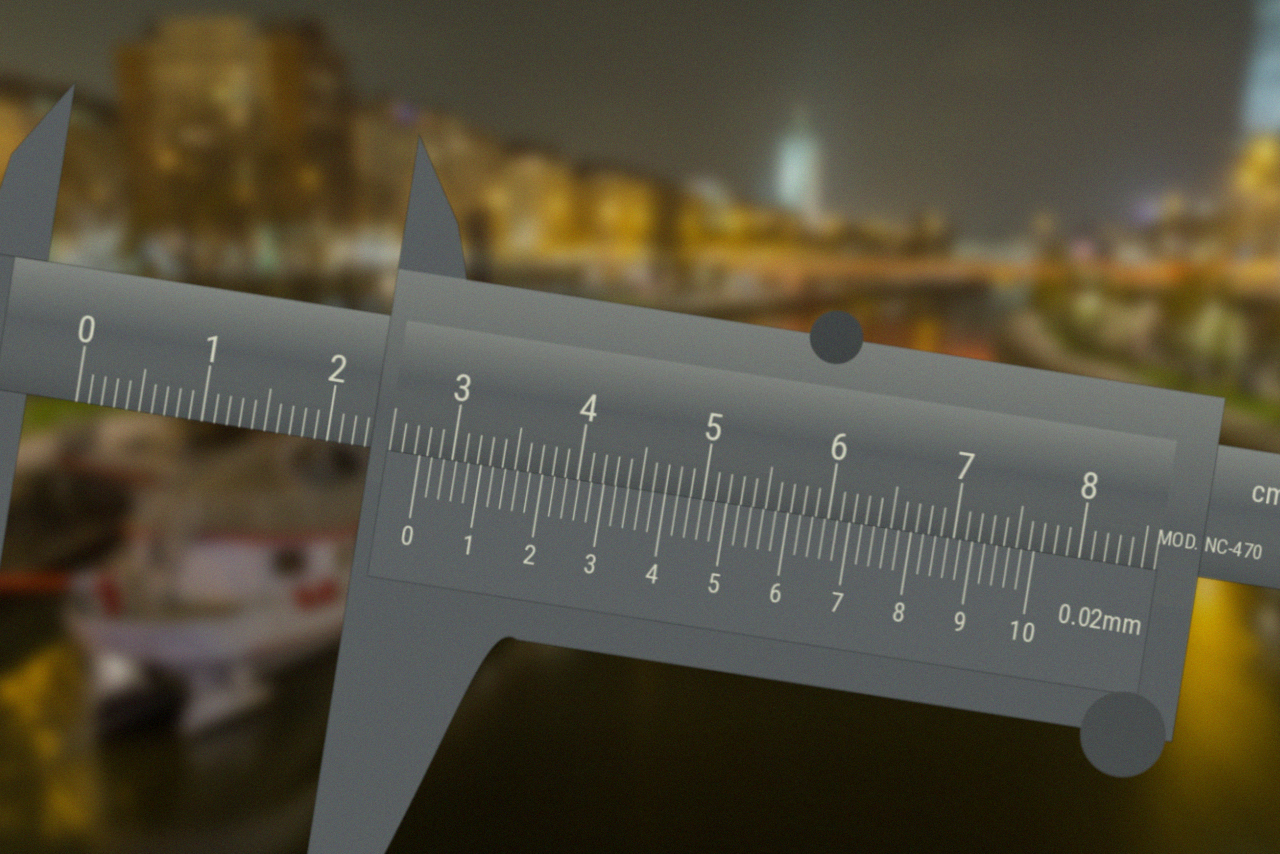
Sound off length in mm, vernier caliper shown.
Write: 27.4 mm
